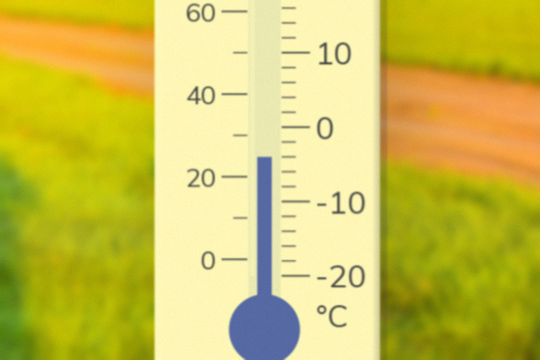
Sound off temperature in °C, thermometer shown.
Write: -4 °C
